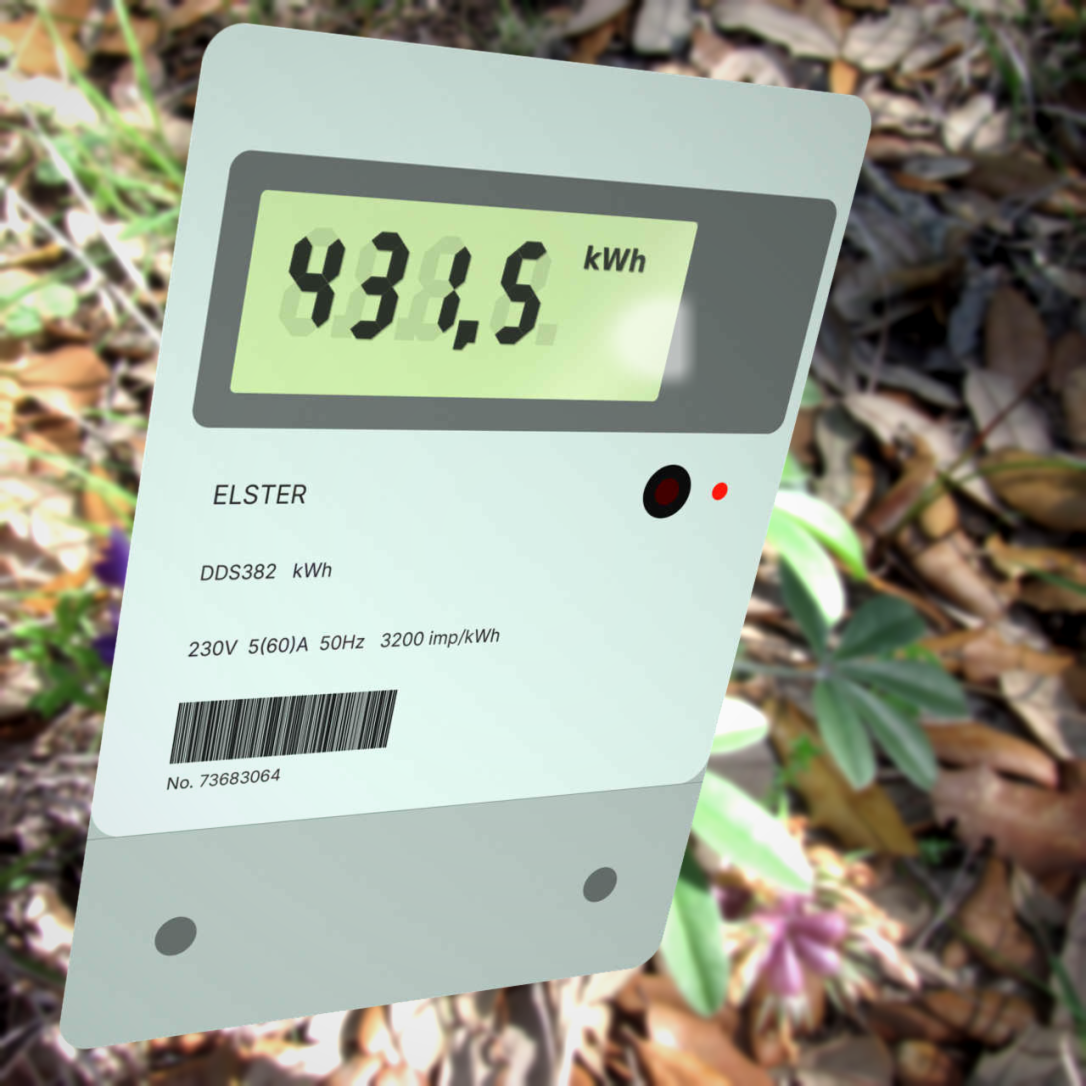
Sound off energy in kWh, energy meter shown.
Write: 431.5 kWh
